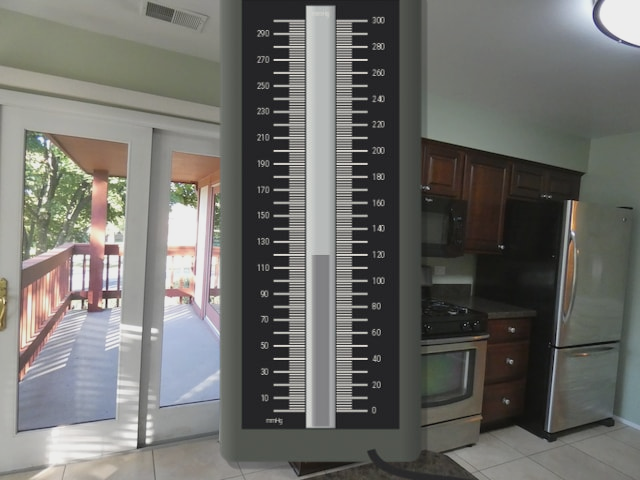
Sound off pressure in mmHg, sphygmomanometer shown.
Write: 120 mmHg
